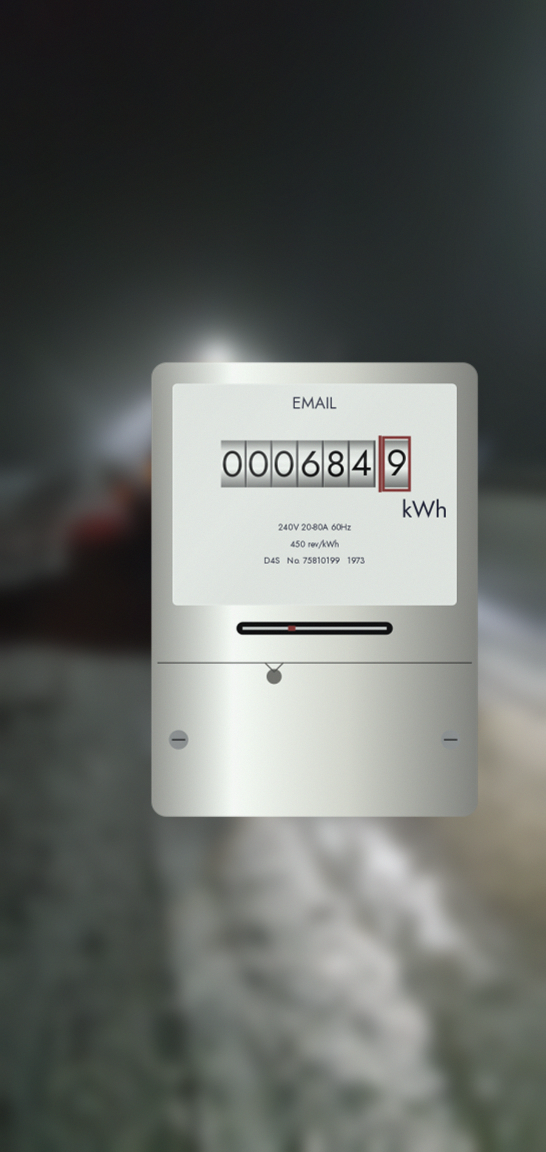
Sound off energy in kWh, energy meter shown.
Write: 684.9 kWh
